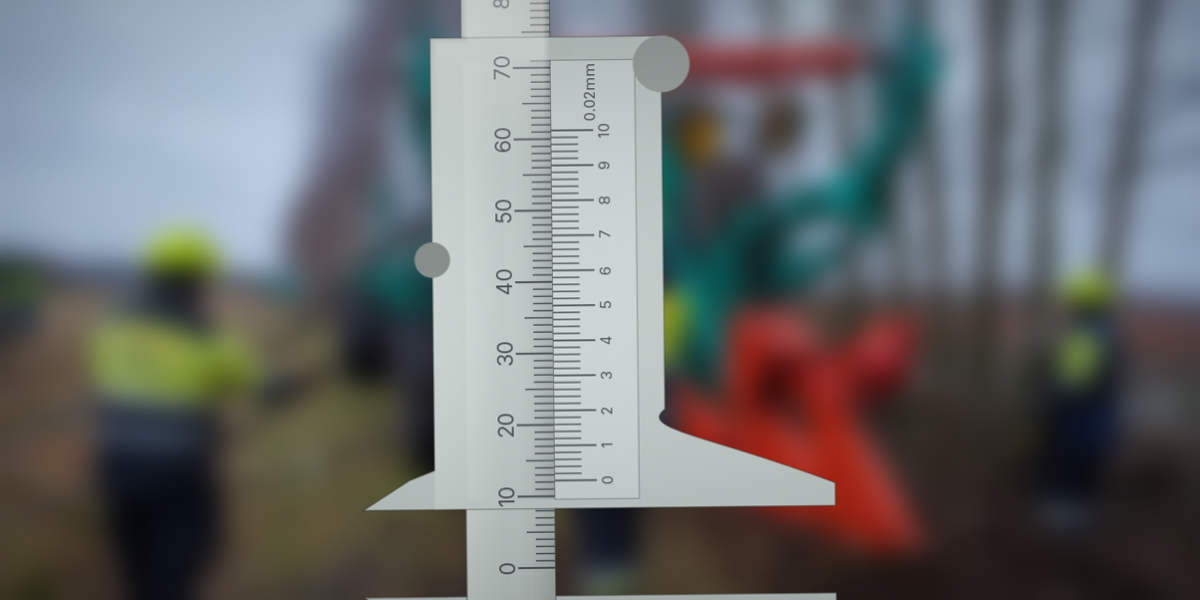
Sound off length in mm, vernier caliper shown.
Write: 12.2 mm
